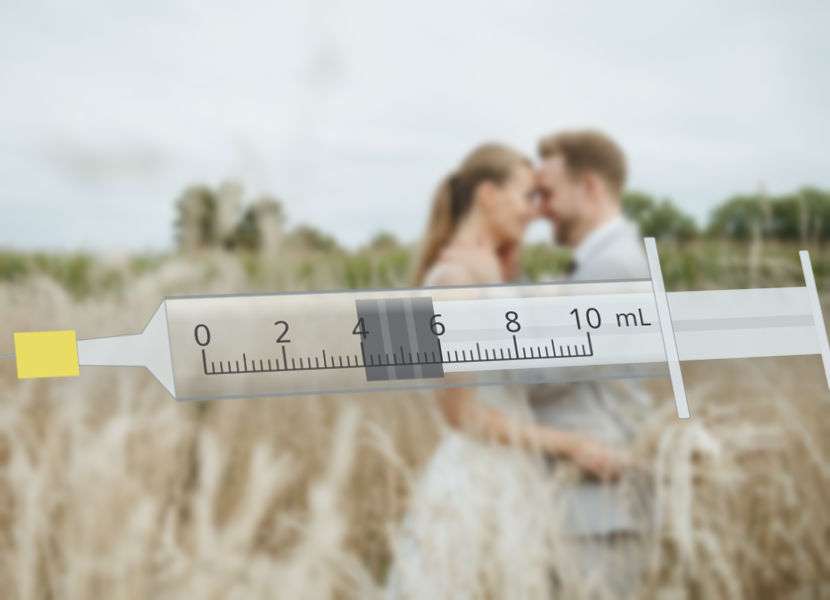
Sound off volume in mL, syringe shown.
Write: 4 mL
